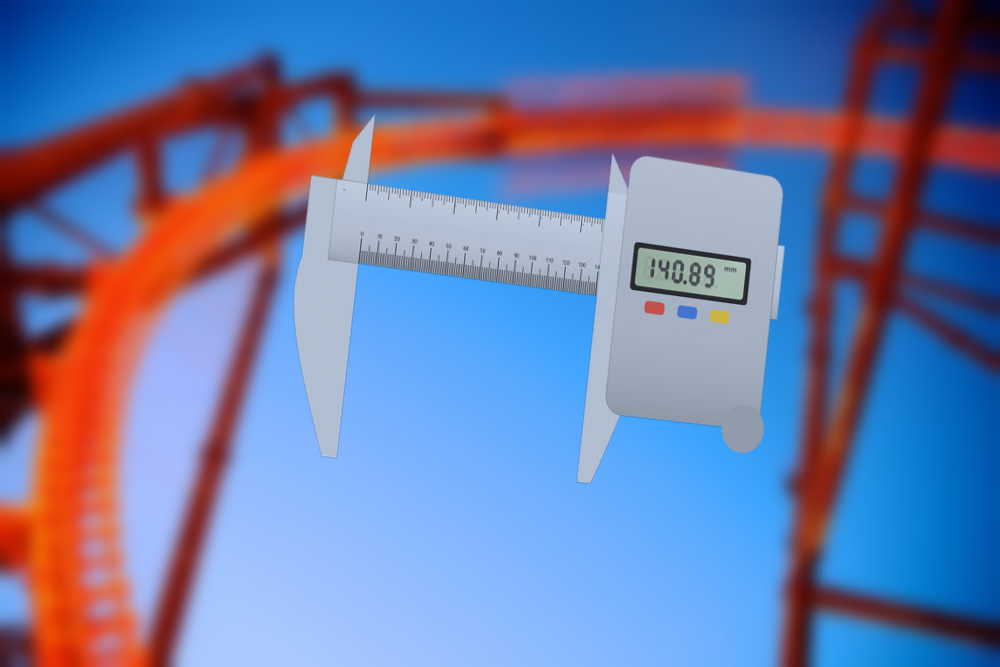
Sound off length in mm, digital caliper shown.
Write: 140.89 mm
